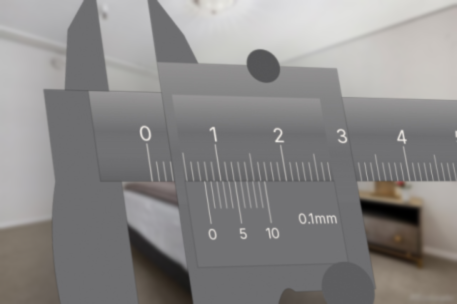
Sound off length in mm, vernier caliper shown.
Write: 7.6 mm
